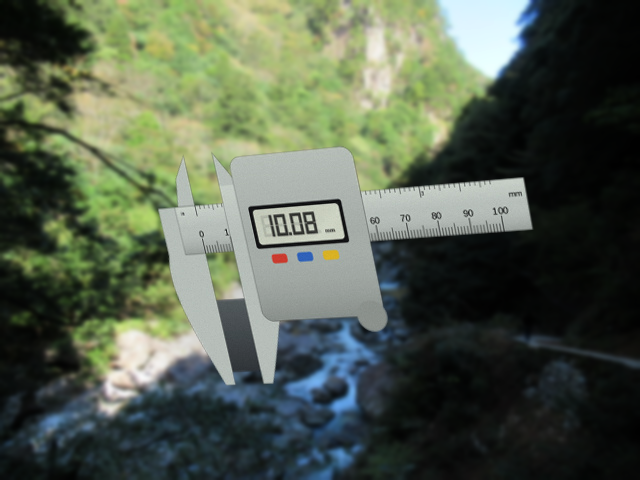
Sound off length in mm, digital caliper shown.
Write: 10.08 mm
